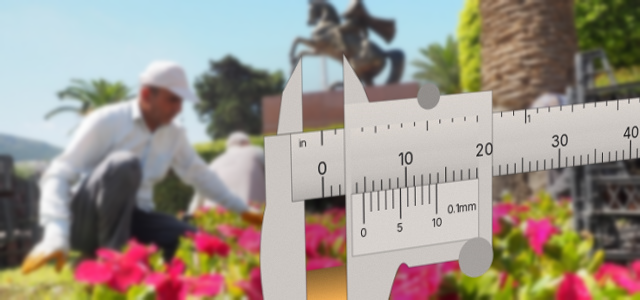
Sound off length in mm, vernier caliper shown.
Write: 4.8 mm
